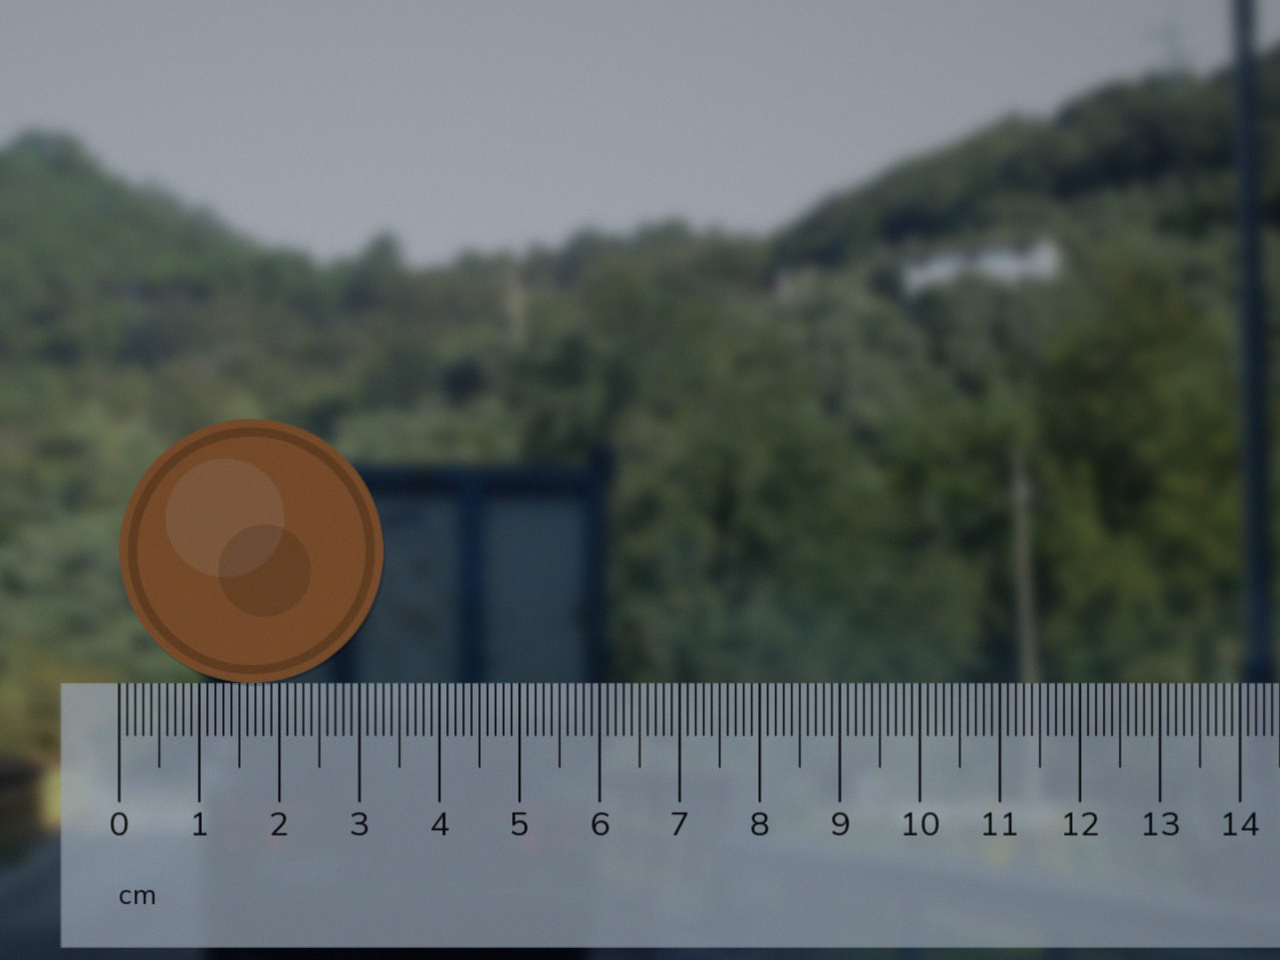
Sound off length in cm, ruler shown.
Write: 3.3 cm
